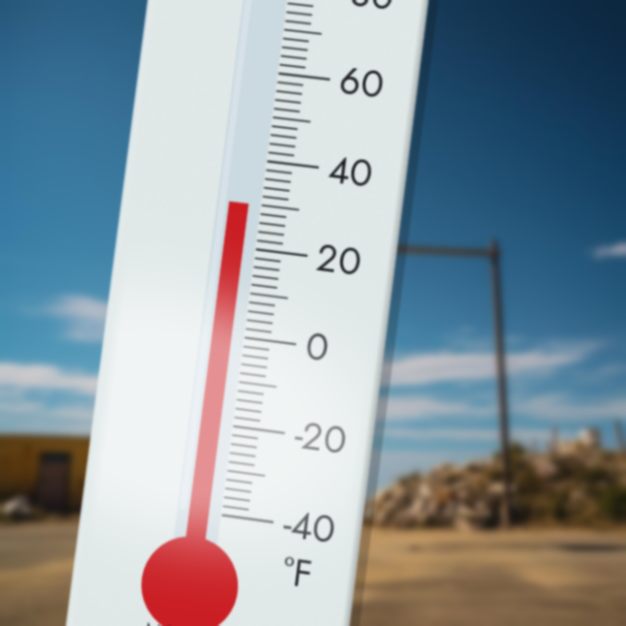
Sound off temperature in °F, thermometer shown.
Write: 30 °F
